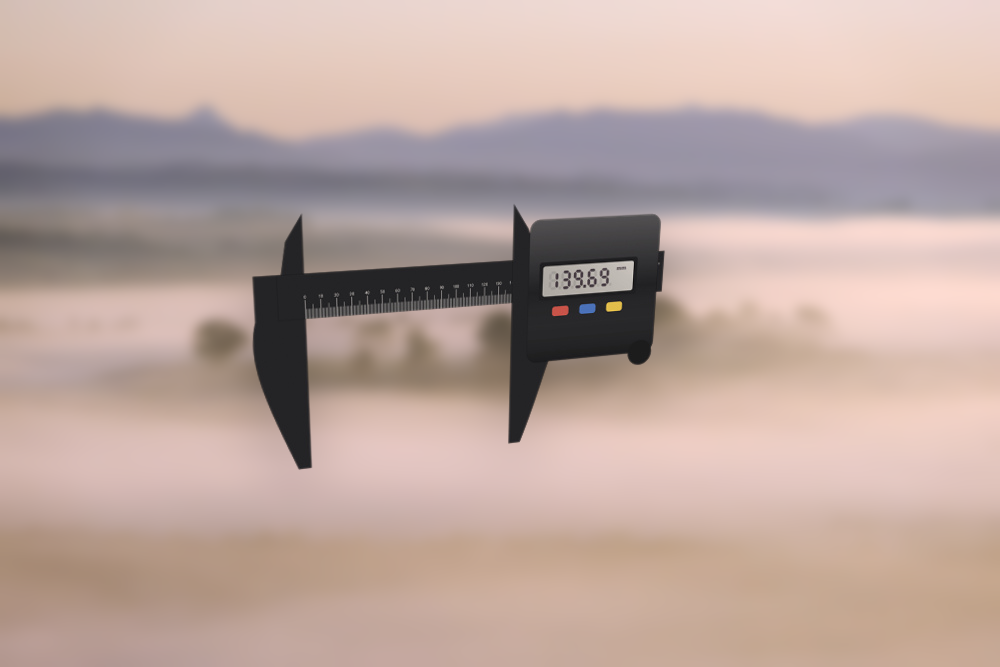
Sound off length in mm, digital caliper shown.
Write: 139.69 mm
